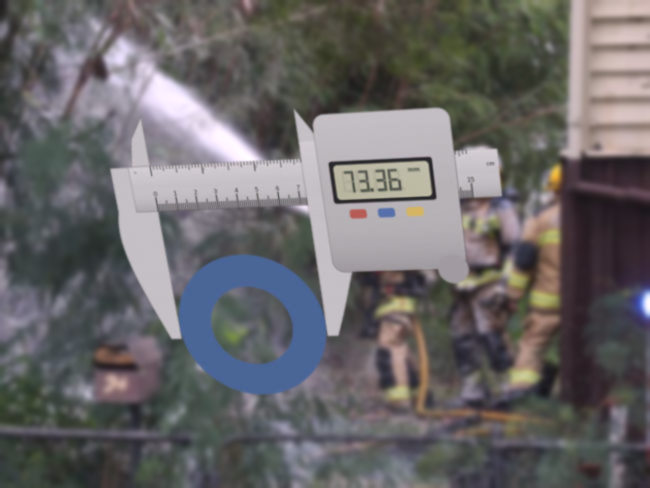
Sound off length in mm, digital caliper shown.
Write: 73.36 mm
